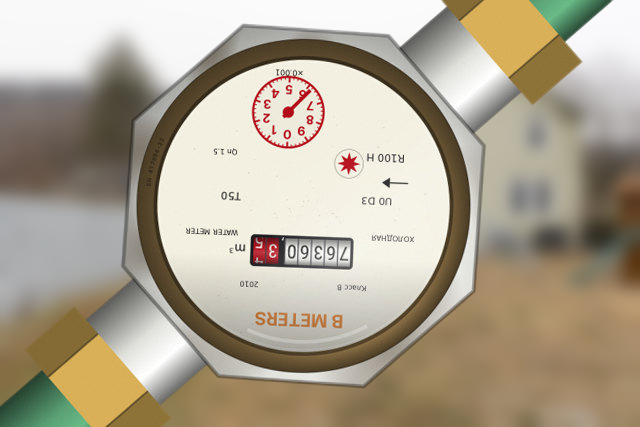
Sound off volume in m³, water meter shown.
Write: 76360.346 m³
